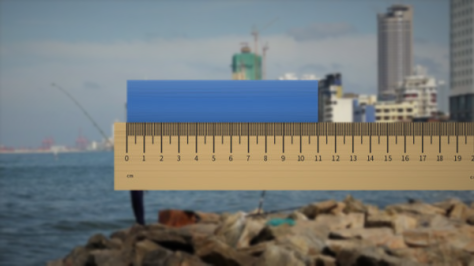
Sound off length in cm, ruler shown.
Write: 11 cm
